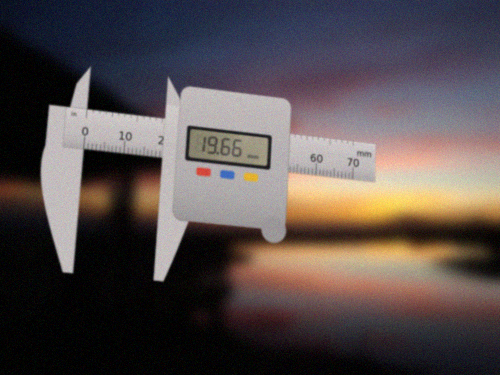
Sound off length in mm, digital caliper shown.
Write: 19.66 mm
